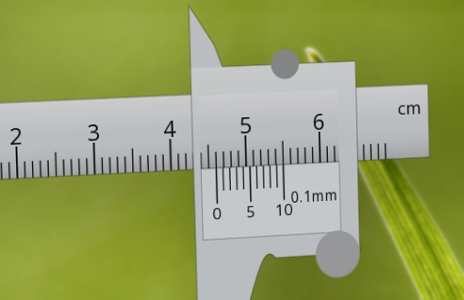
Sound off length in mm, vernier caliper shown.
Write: 46.0 mm
